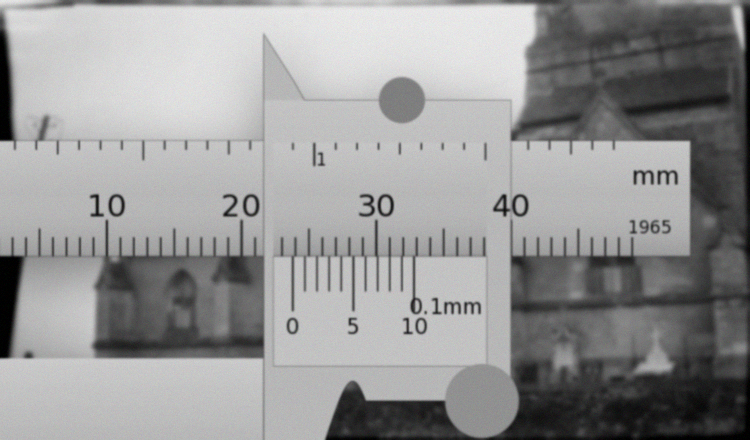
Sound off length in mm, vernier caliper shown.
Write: 23.8 mm
